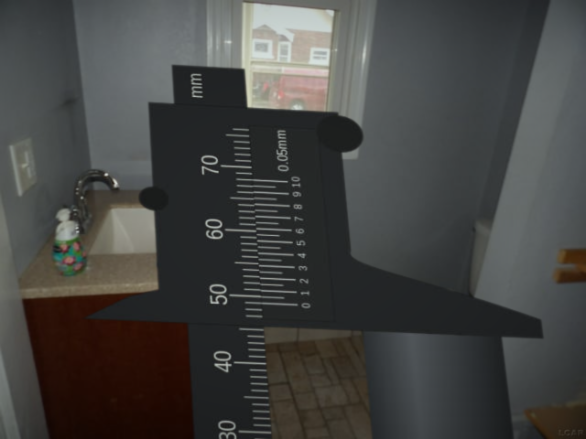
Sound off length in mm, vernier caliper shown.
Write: 49.0 mm
